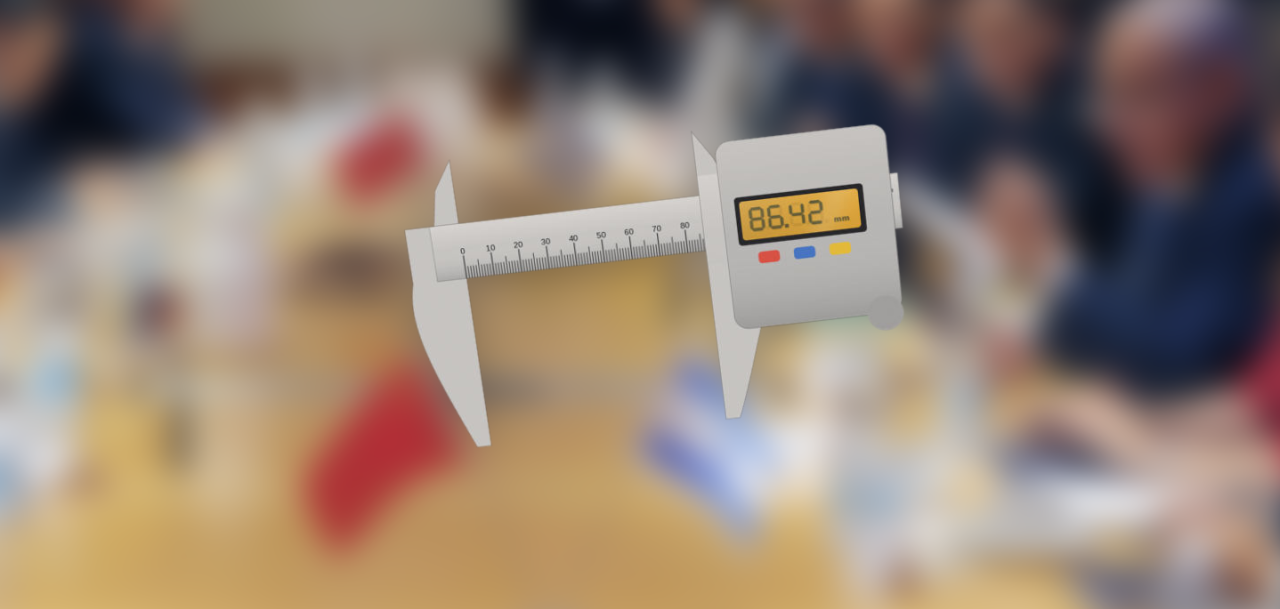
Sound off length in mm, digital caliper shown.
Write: 86.42 mm
